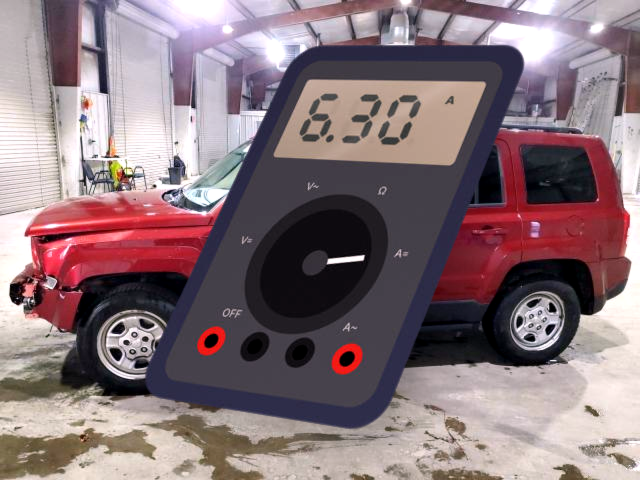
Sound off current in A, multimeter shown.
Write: 6.30 A
